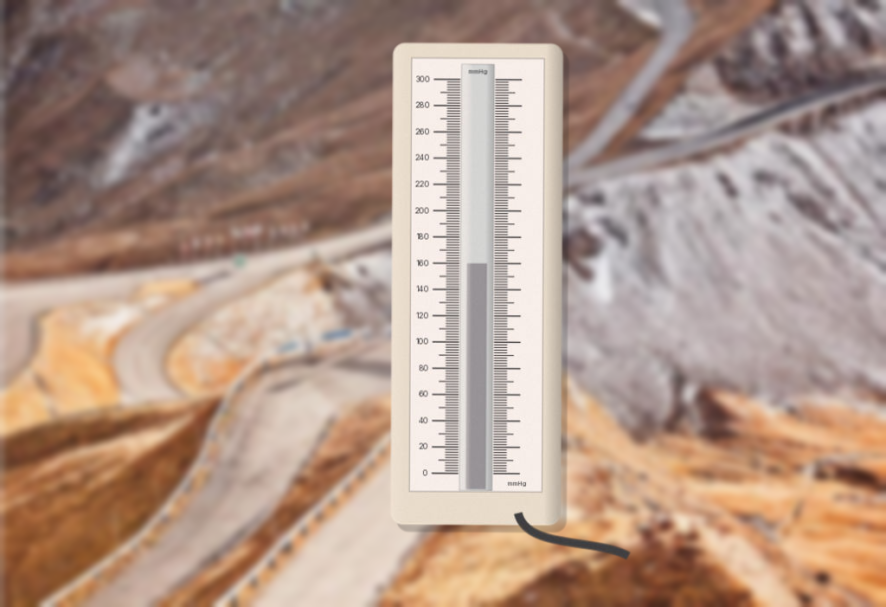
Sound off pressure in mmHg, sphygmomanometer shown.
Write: 160 mmHg
